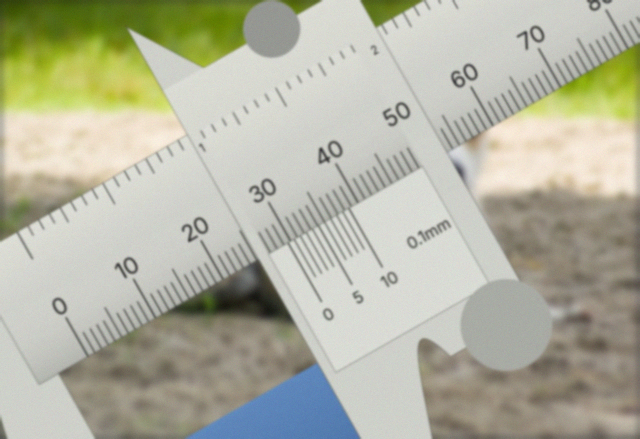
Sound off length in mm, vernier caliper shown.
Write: 29.6 mm
